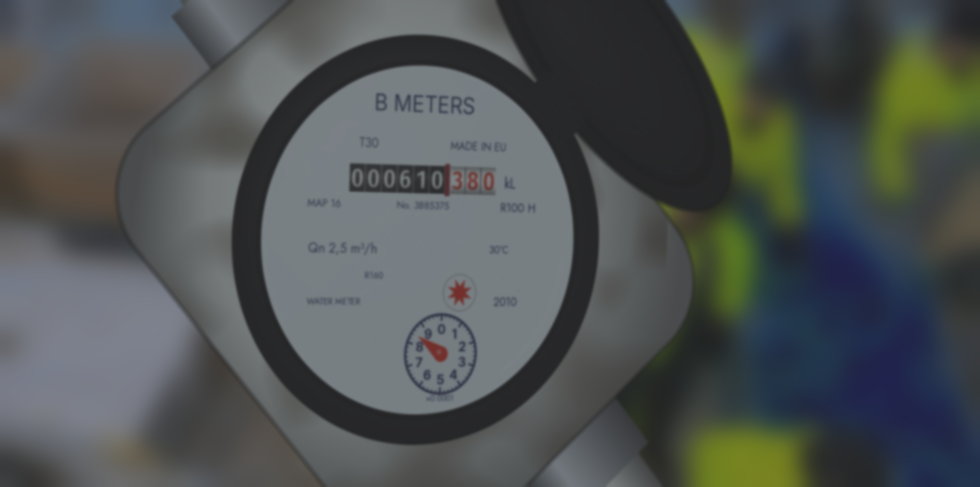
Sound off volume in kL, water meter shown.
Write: 610.3808 kL
